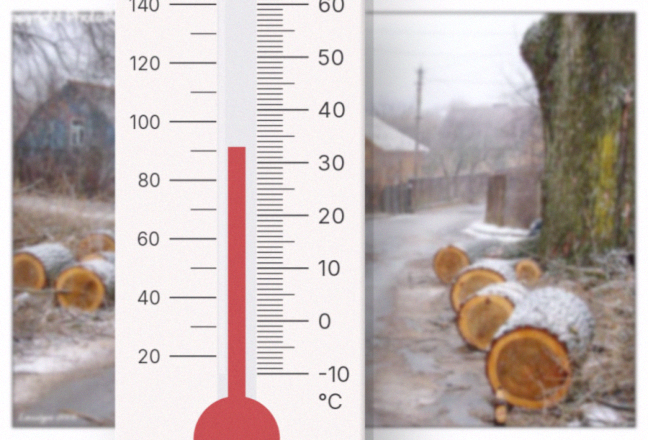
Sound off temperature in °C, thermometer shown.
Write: 33 °C
